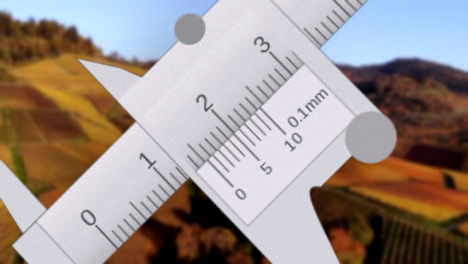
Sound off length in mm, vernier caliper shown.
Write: 15.4 mm
